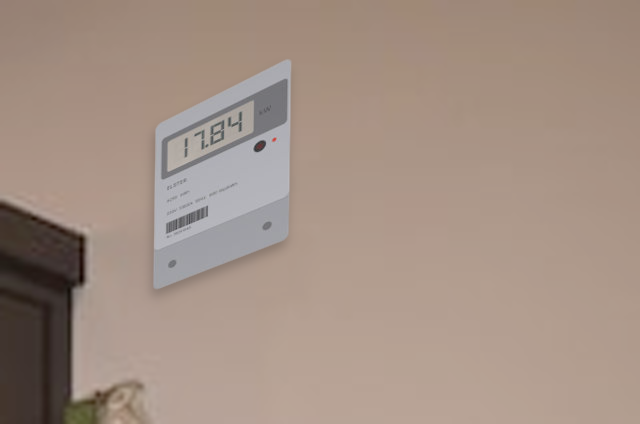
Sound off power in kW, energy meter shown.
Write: 17.84 kW
